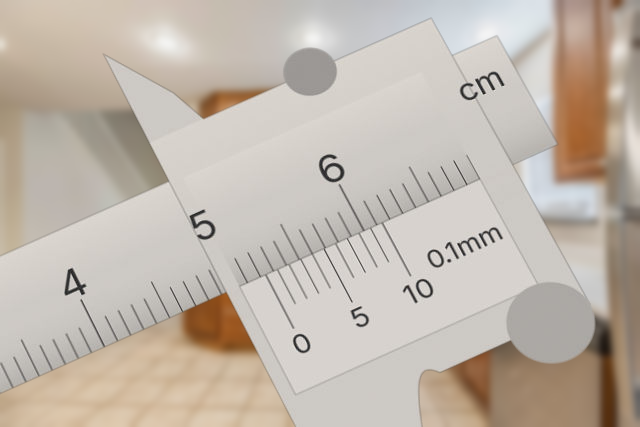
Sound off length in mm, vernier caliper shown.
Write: 52.4 mm
